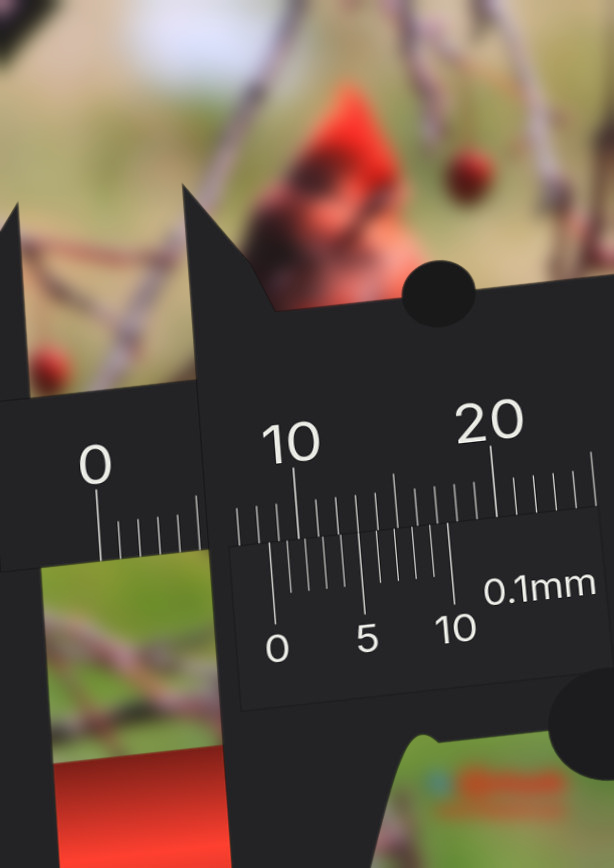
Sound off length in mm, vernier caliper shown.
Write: 8.5 mm
